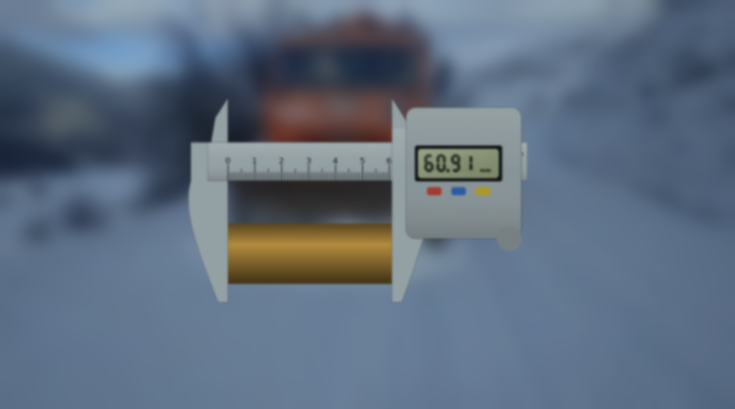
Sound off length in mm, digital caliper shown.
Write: 60.91 mm
